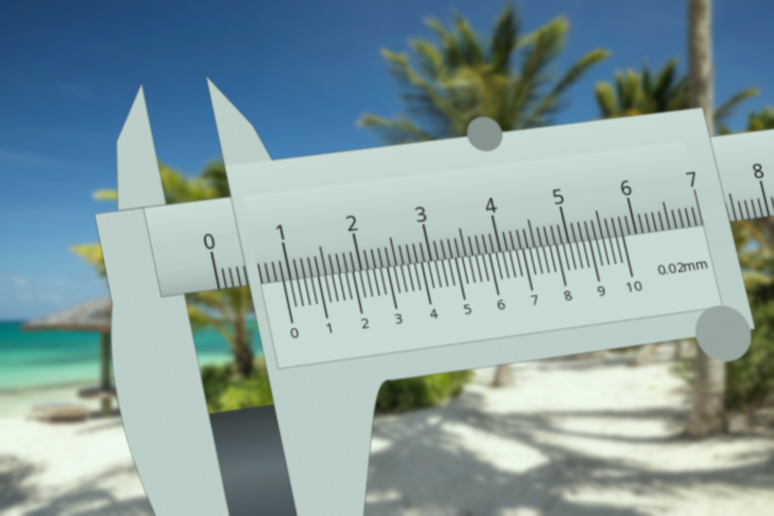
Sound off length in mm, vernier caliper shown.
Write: 9.0 mm
